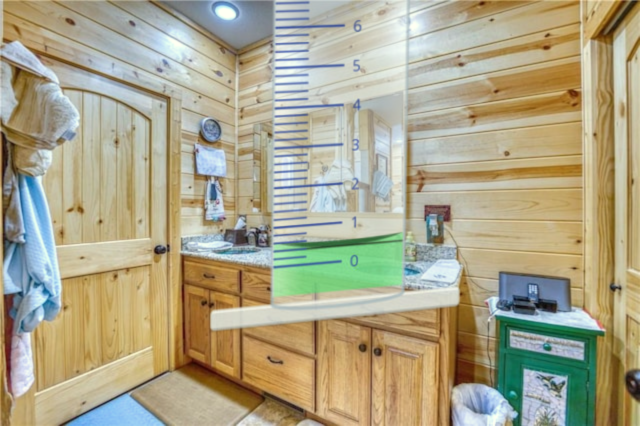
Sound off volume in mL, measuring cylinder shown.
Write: 0.4 mL
